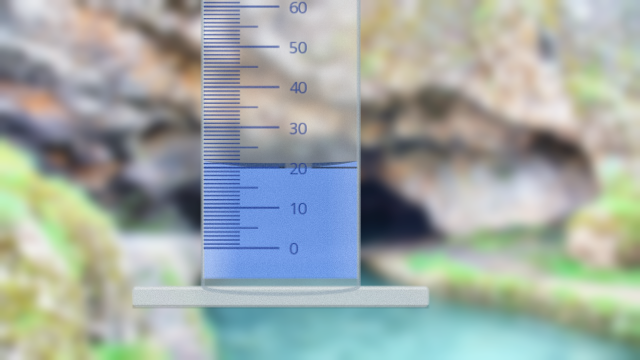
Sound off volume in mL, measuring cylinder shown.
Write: 20 mL
